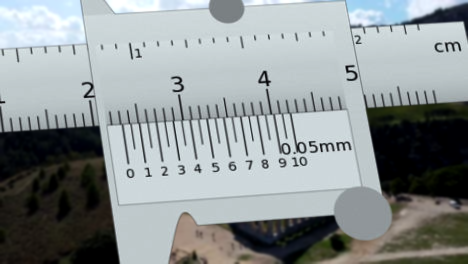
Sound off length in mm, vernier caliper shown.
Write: 23.2 mm
